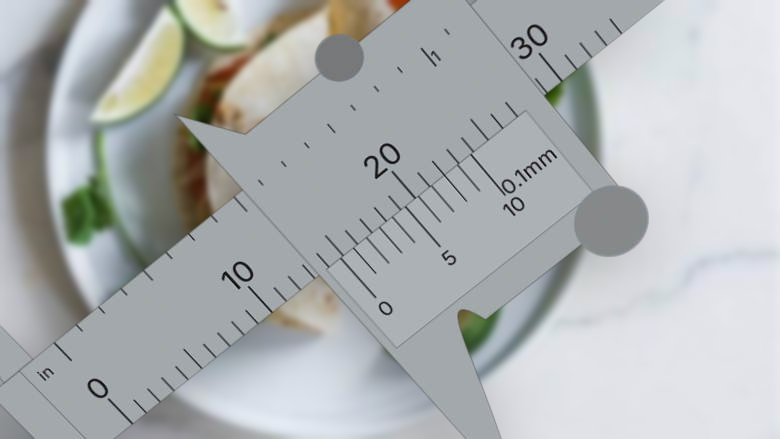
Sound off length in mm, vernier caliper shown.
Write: 14.8 mm
